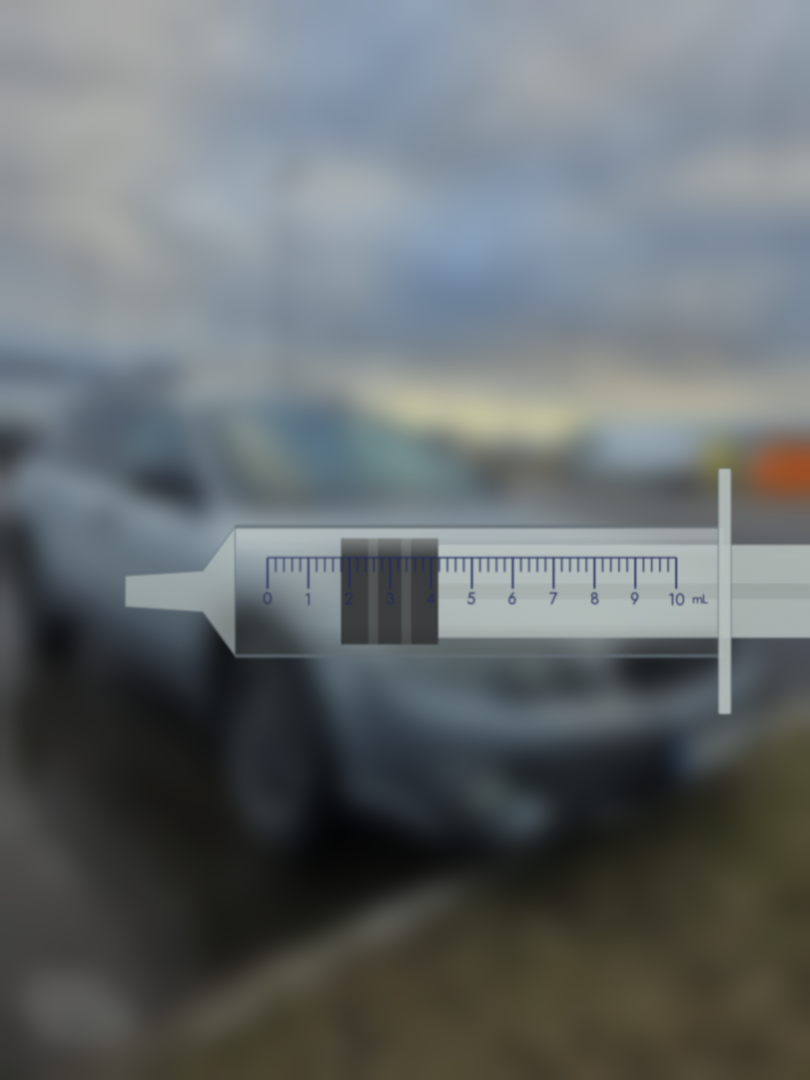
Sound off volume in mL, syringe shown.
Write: 1.8 mL
